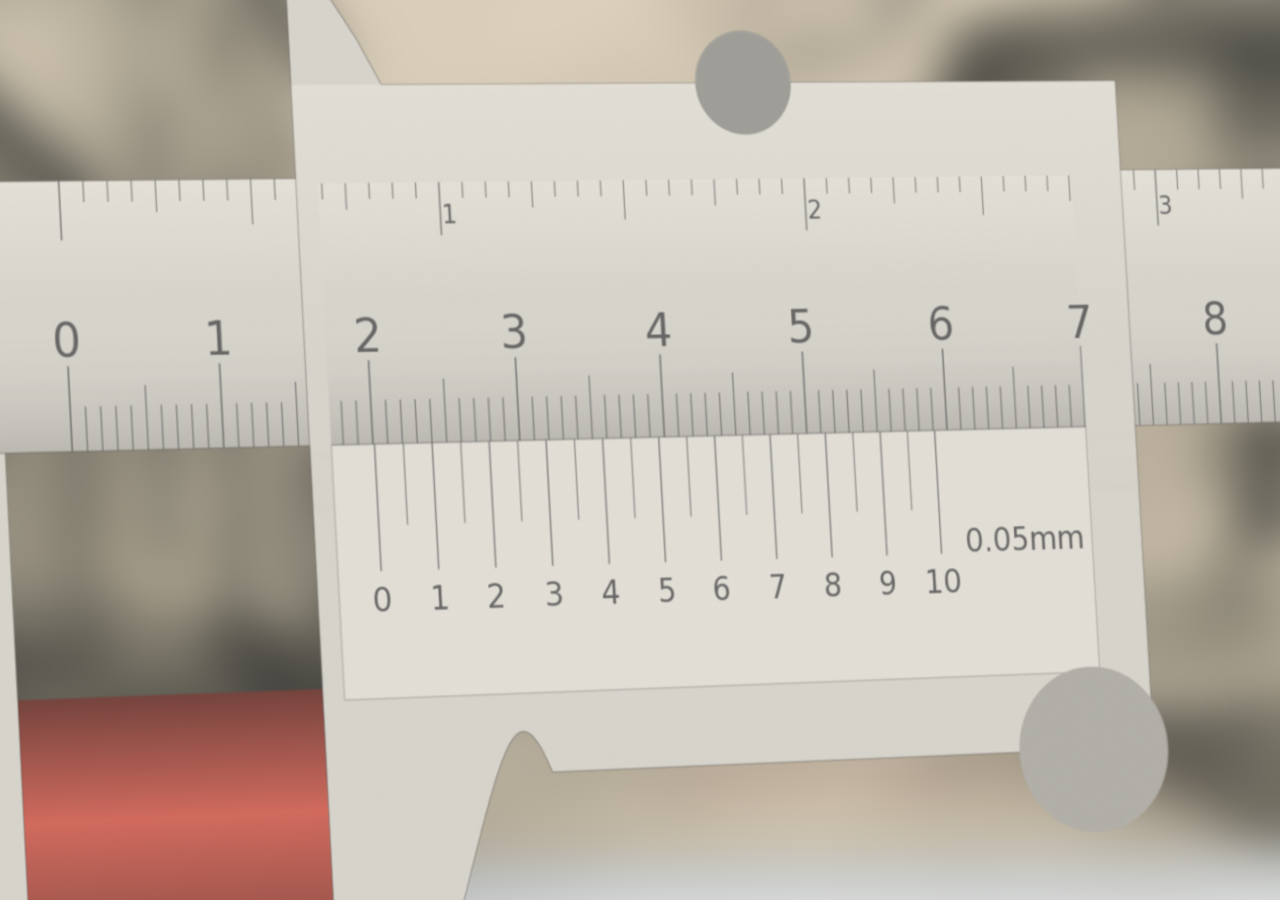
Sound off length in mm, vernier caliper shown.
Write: 20.1 mm
